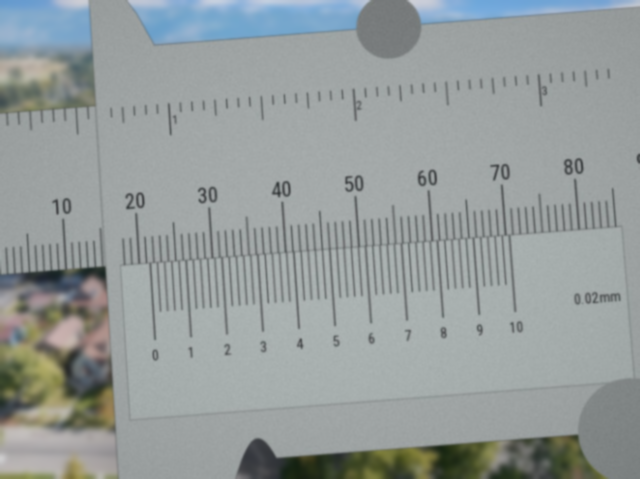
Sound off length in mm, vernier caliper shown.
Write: 21.5 mm
